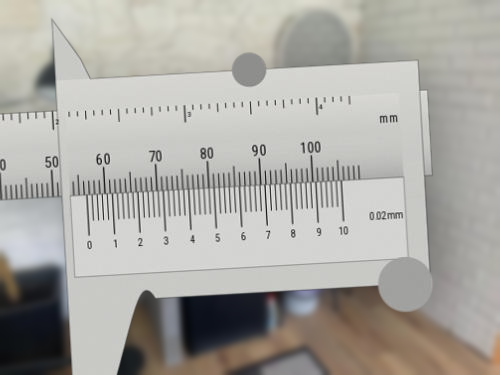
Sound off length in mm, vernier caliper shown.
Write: 56.5 mm
